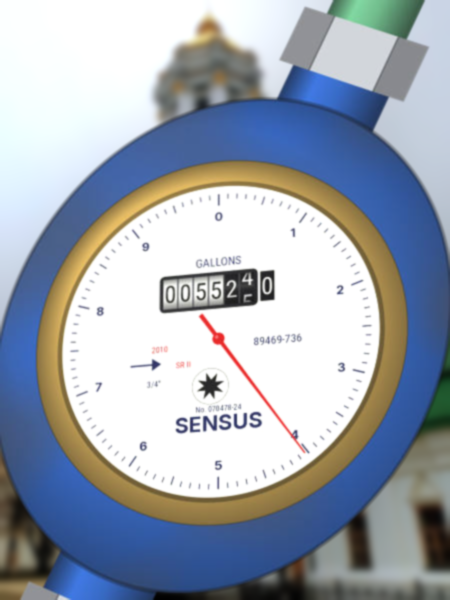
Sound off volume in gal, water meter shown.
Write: 55244.0 gal
